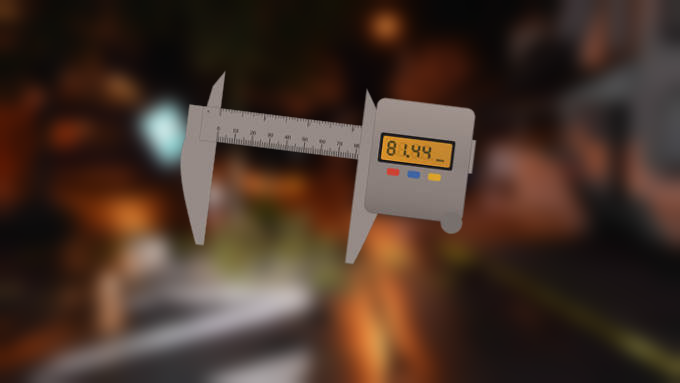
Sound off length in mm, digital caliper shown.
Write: 81.44 mm
